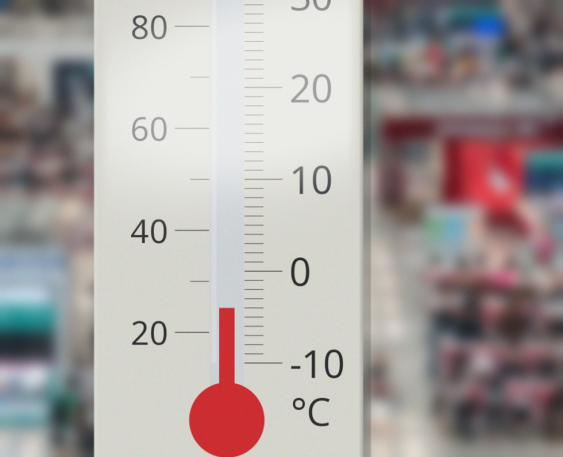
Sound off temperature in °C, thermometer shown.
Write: -4 °C
